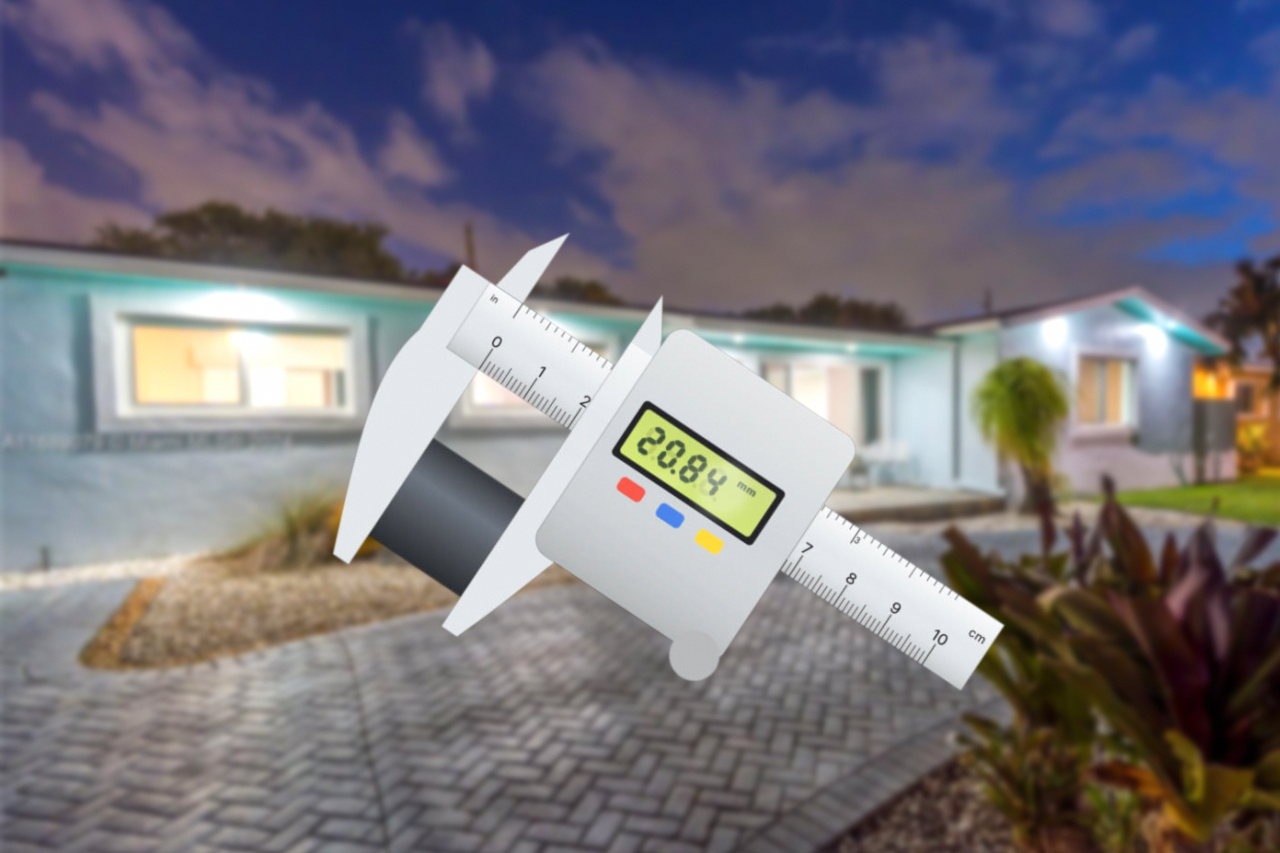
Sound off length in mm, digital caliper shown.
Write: 20.84 mm
